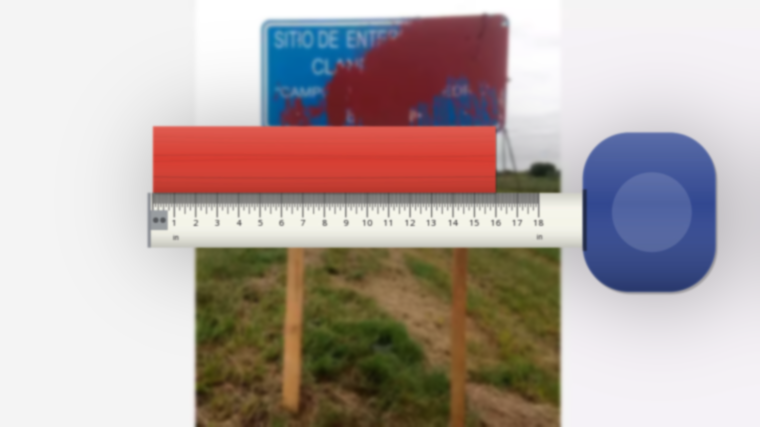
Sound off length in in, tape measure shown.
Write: 16 in
